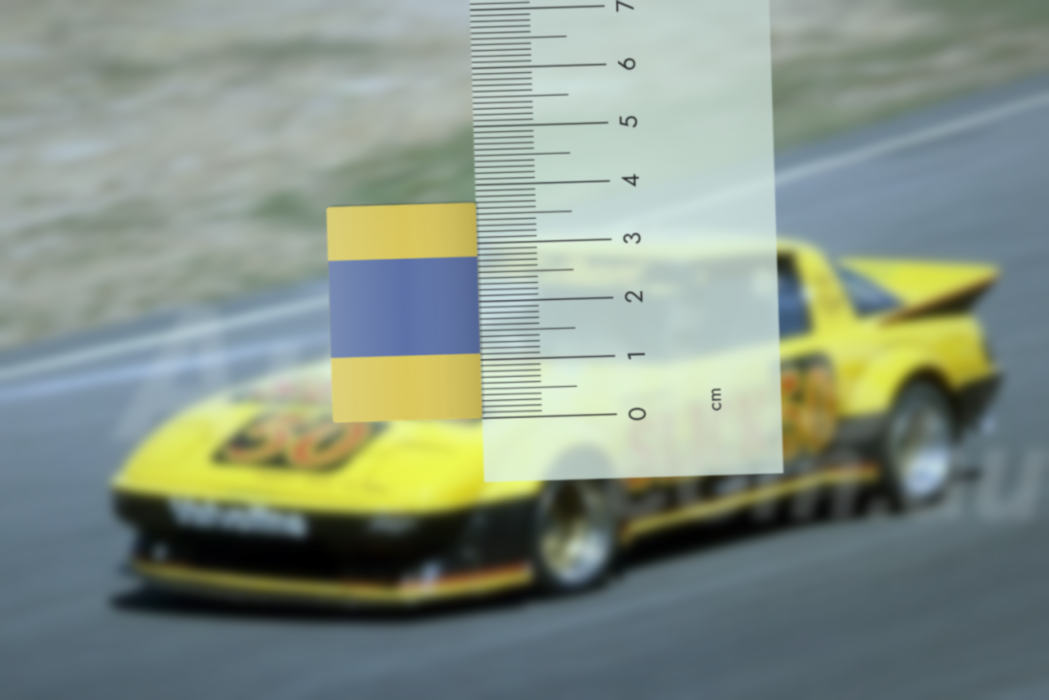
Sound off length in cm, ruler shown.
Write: 3.7 cm
